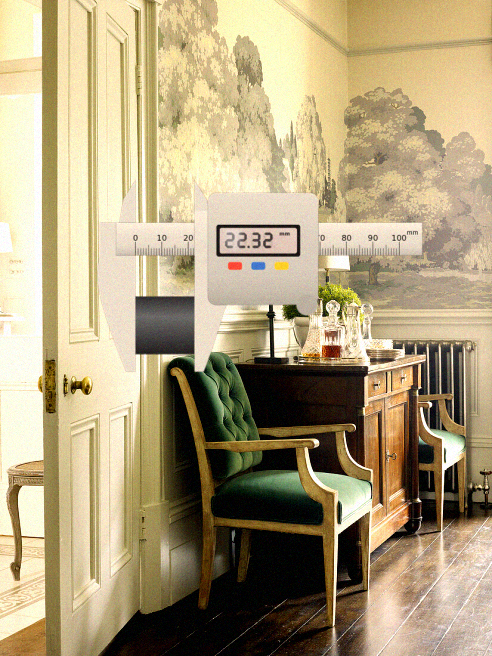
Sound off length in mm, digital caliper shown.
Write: 22.32 mm
